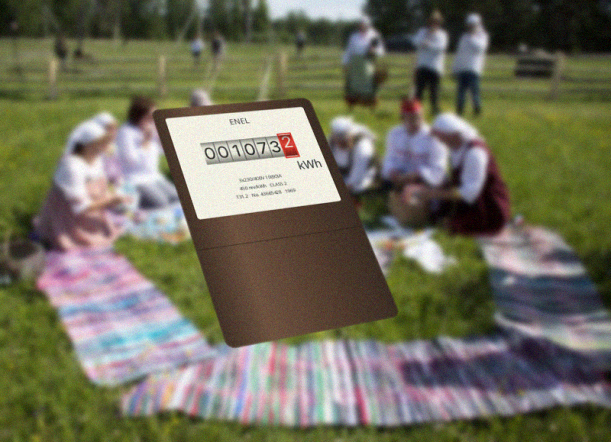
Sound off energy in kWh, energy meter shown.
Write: 1073.2 kWh
